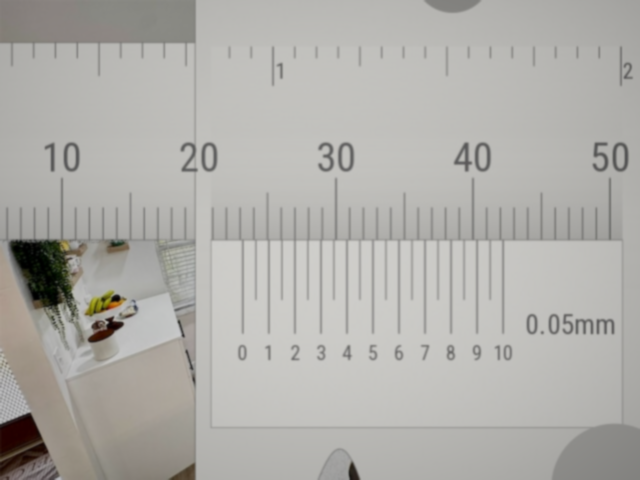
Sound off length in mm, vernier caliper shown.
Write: 23.2 mm
